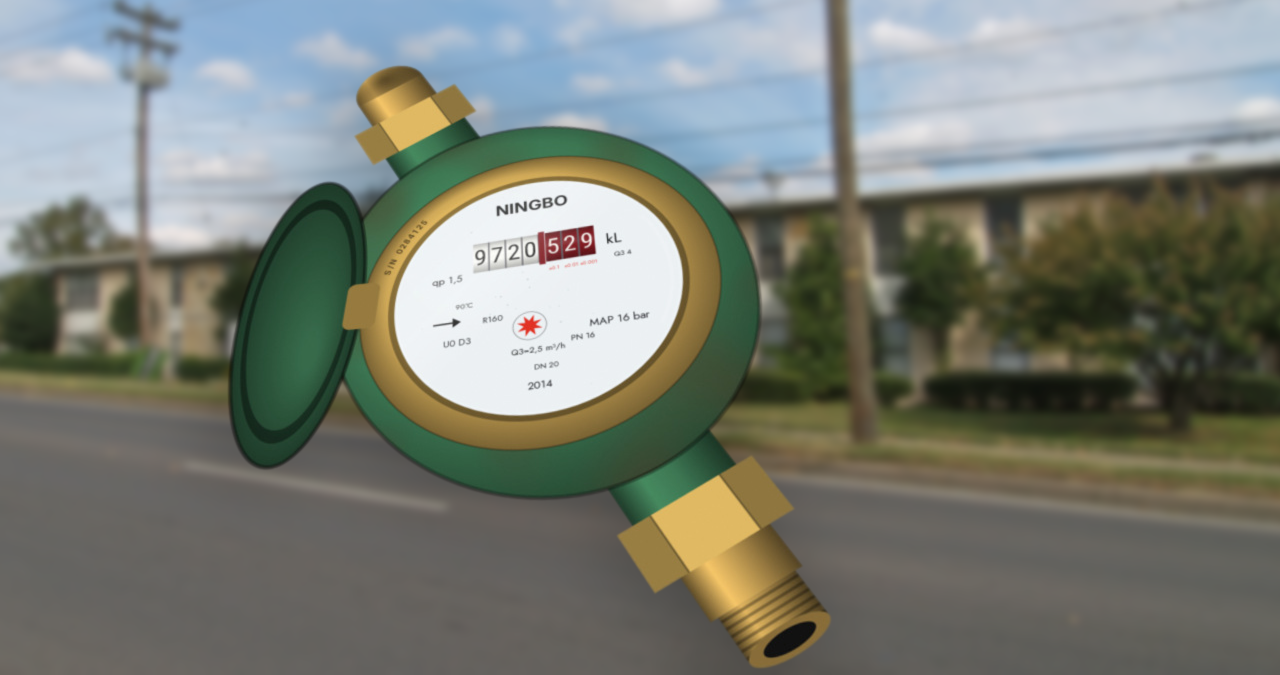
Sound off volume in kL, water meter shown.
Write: 9720.529 kL
